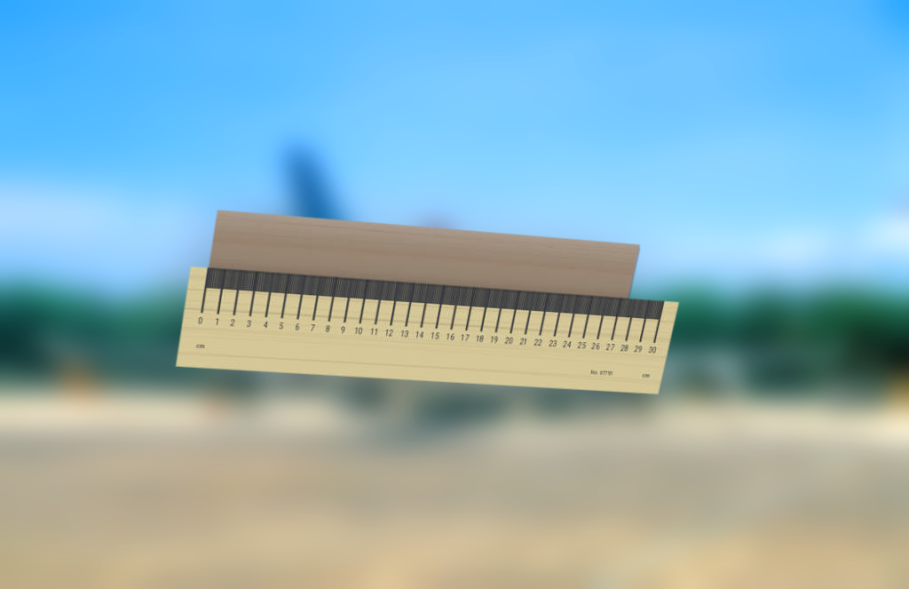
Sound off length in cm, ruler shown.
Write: 27.5 cm
